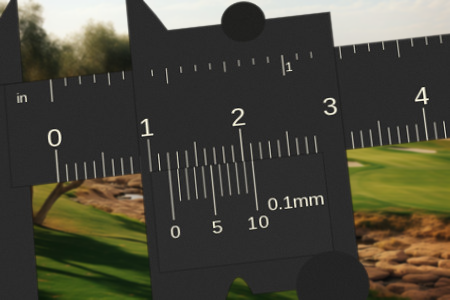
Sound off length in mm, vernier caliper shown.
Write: 12.0 mm
